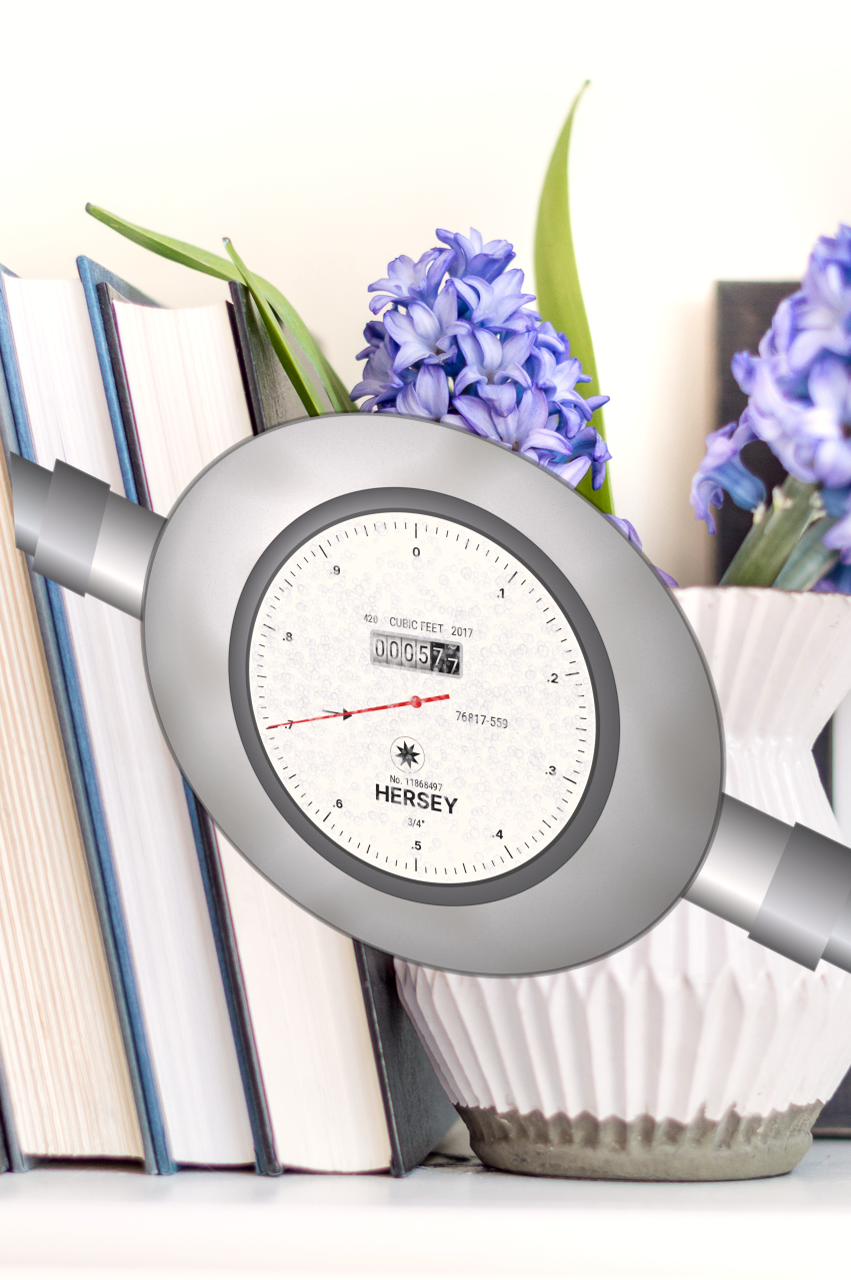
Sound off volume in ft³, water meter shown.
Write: 576.70 ft³
